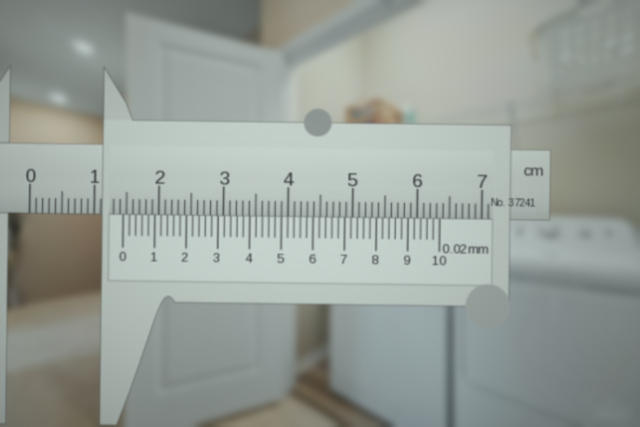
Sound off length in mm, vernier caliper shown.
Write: 14.5 mm
